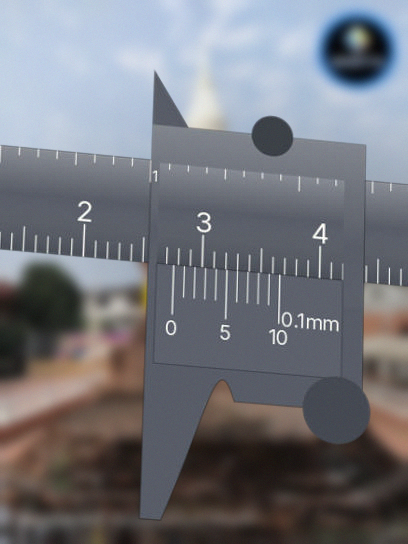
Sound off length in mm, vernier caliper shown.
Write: 27.6 mm
